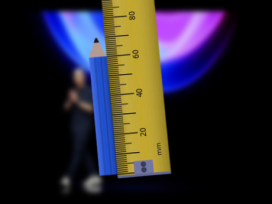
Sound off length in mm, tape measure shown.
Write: 70 mm
